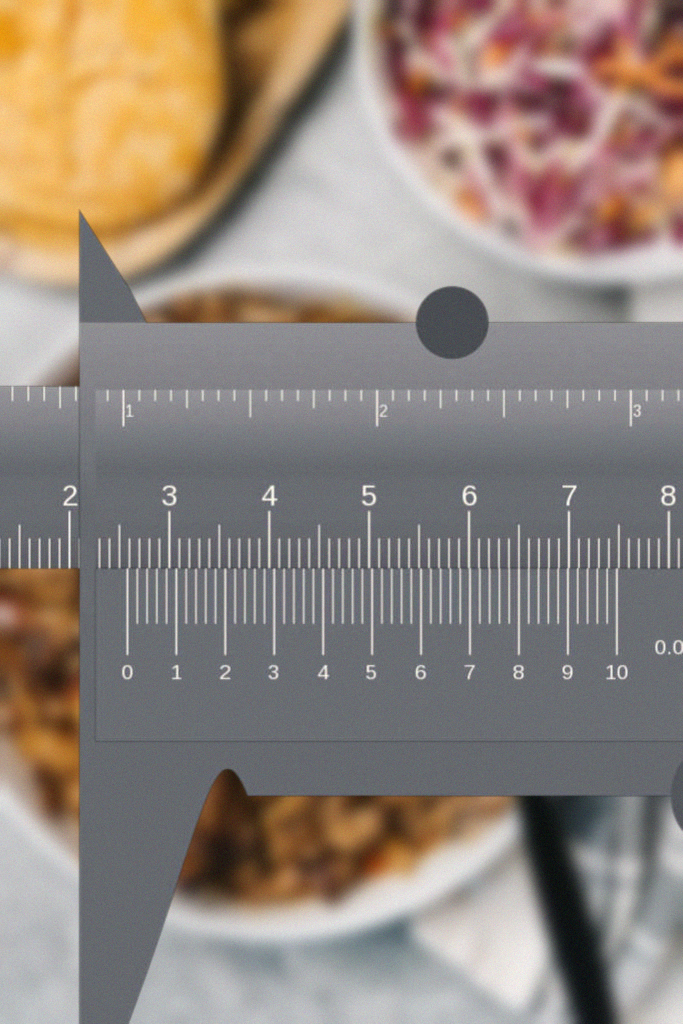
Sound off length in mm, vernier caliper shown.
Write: 25.8 mm
